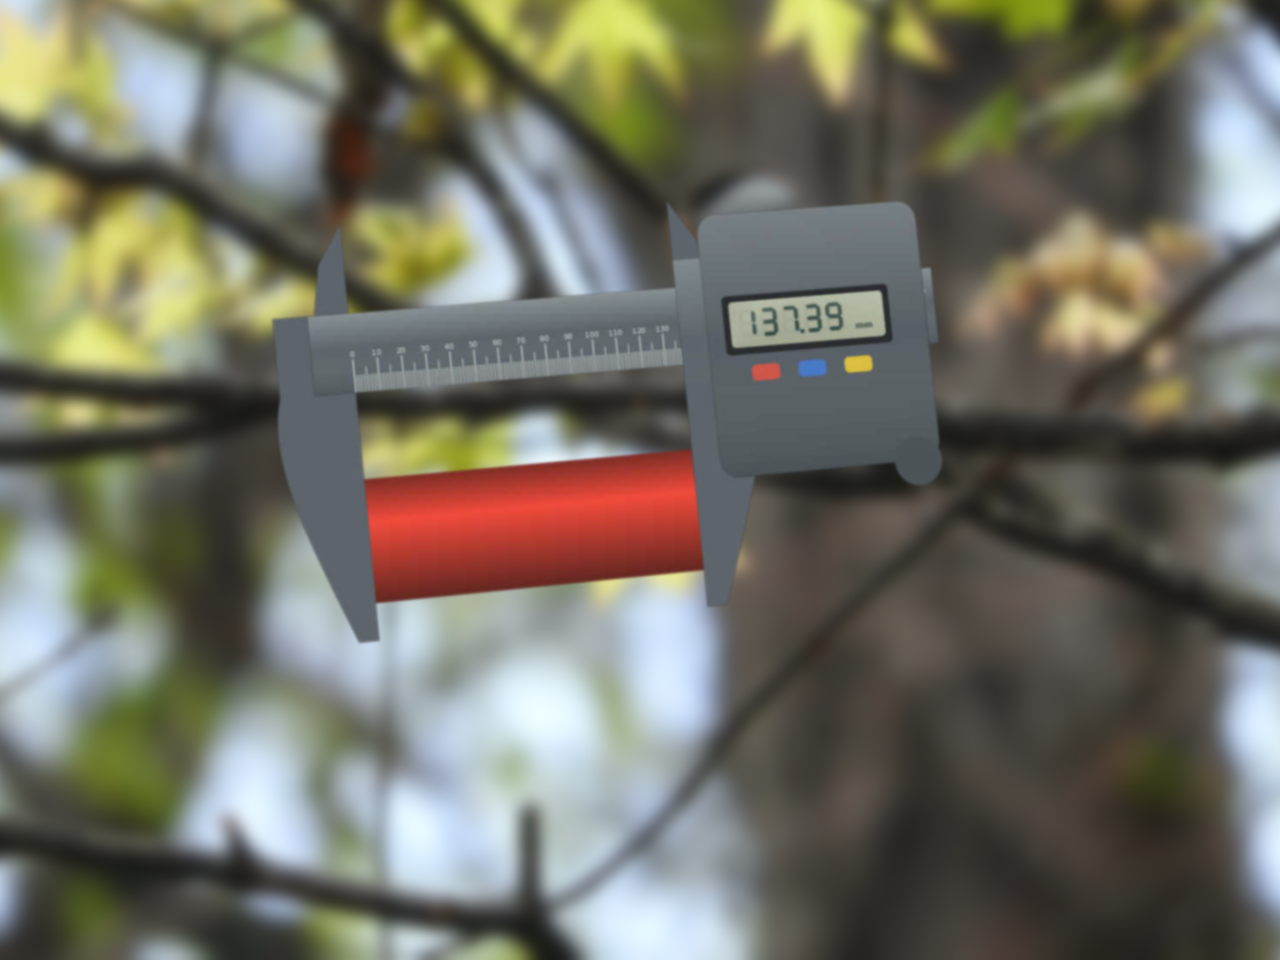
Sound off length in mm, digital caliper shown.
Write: 137.39 mm
